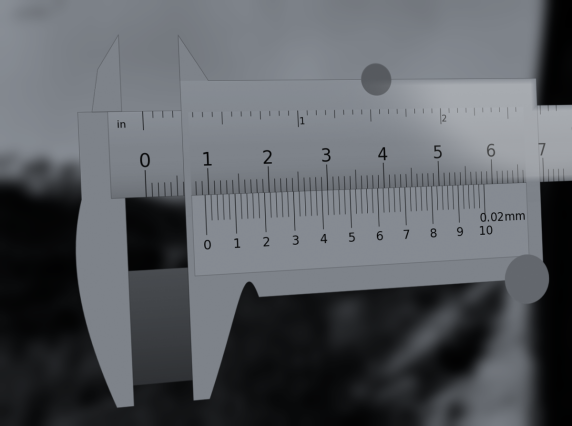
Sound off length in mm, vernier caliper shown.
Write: 9.4 mm
